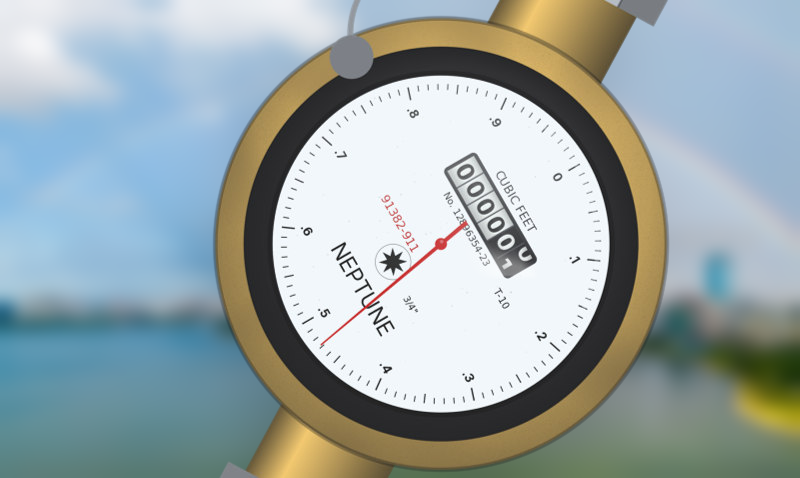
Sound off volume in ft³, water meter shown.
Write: 0.47 ft³
